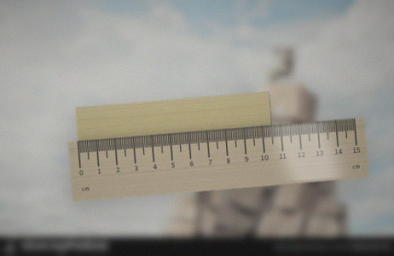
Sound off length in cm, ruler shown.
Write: 10.5 cm
